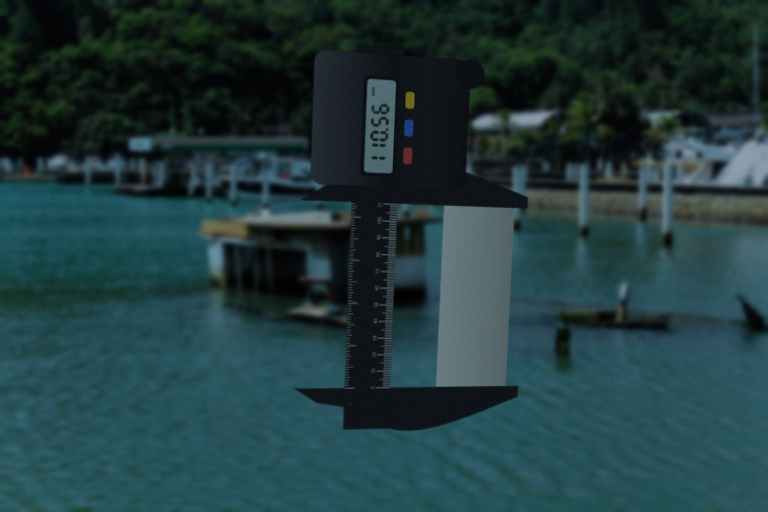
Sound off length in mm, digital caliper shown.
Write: 110.56 mm
